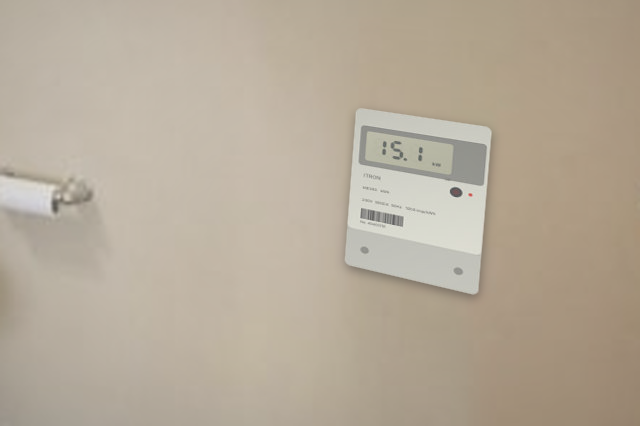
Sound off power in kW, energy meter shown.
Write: 15.1 kW
